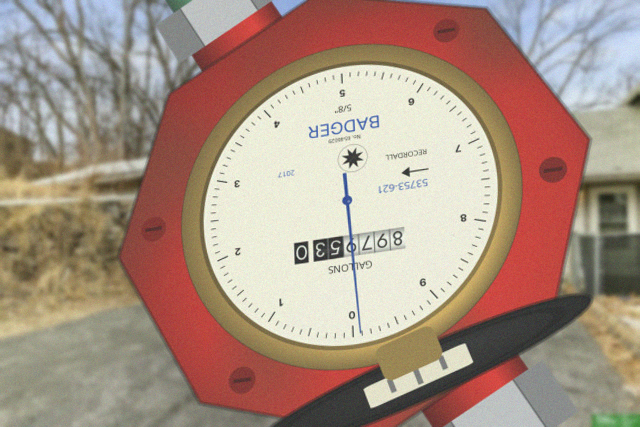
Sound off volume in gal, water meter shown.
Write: 8979529.9 gal
